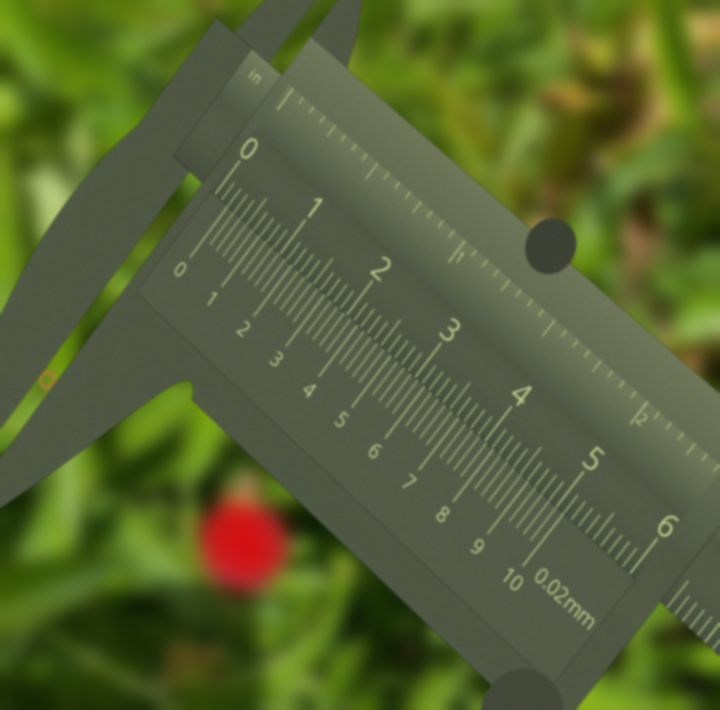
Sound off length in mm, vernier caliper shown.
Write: 2.0 mm
